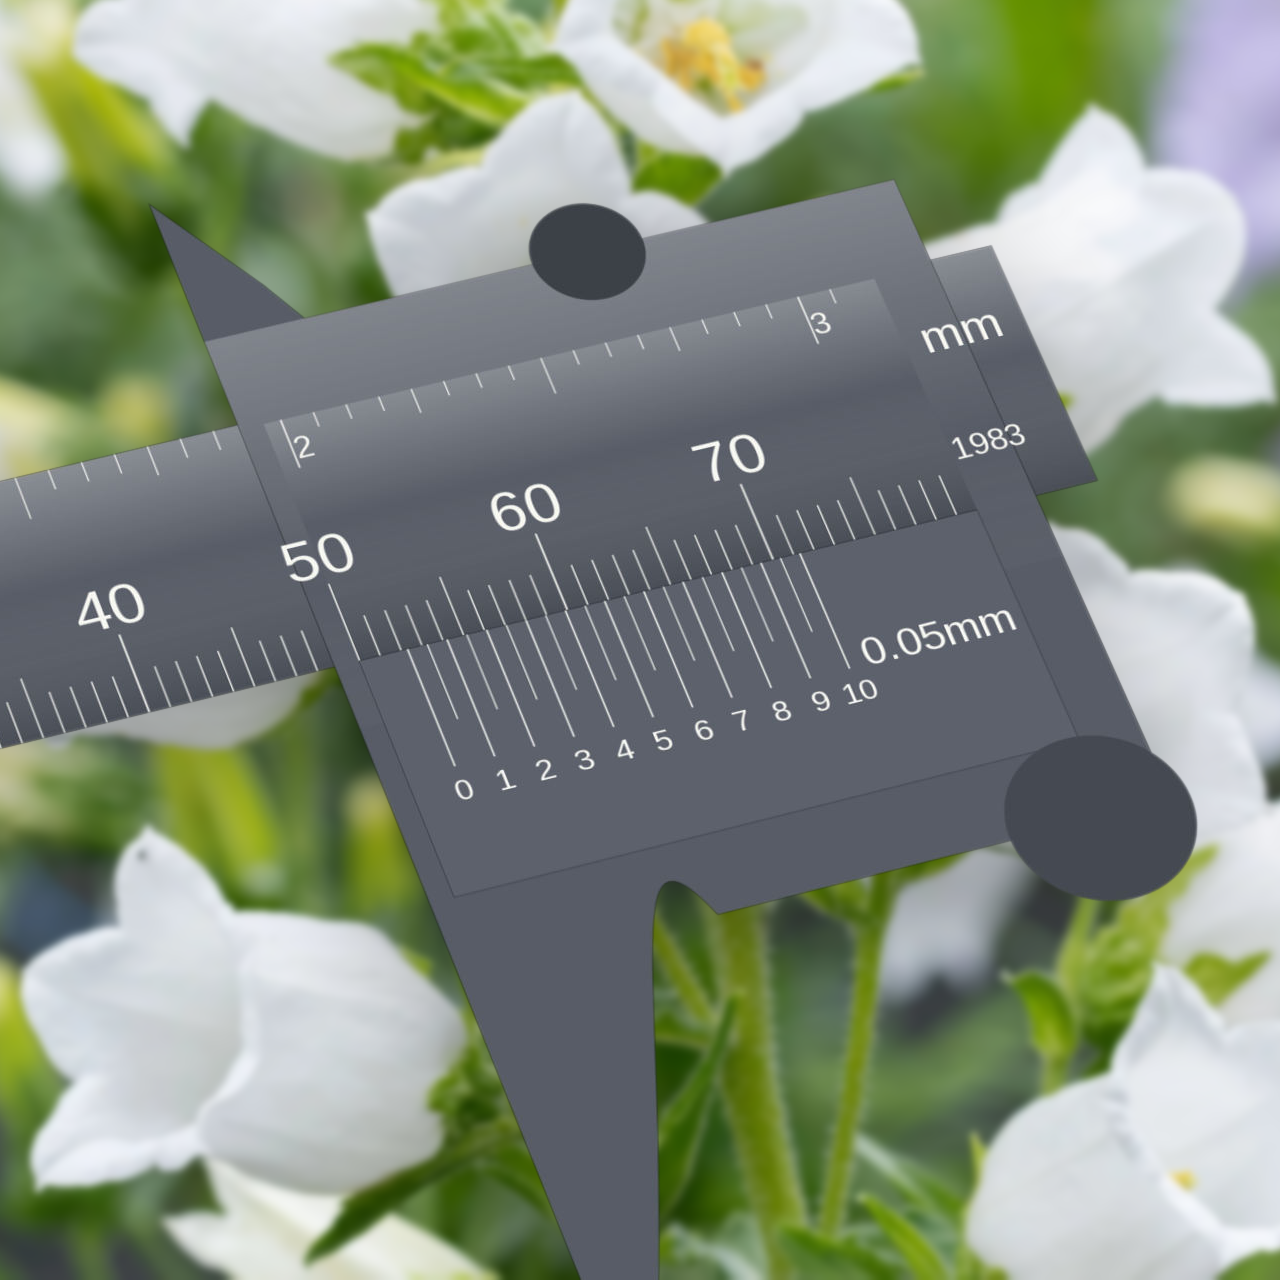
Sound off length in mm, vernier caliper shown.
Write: 52.3 mm
